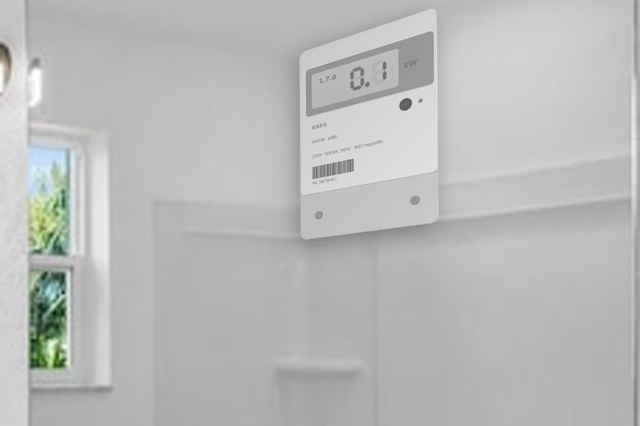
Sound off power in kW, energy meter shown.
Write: 0.1 kW
